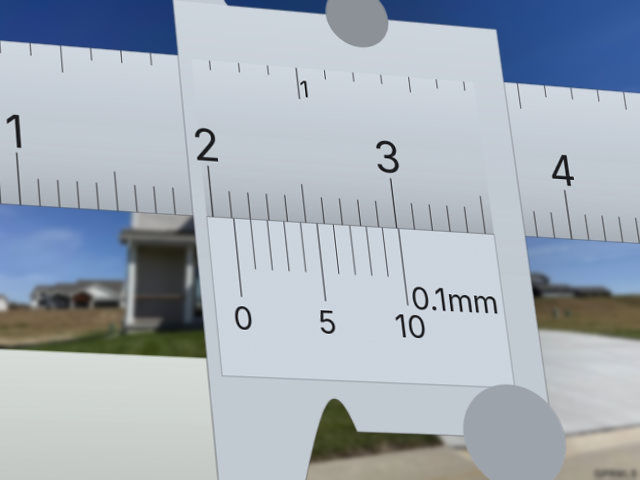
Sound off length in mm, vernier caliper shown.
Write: 21.1 mm
